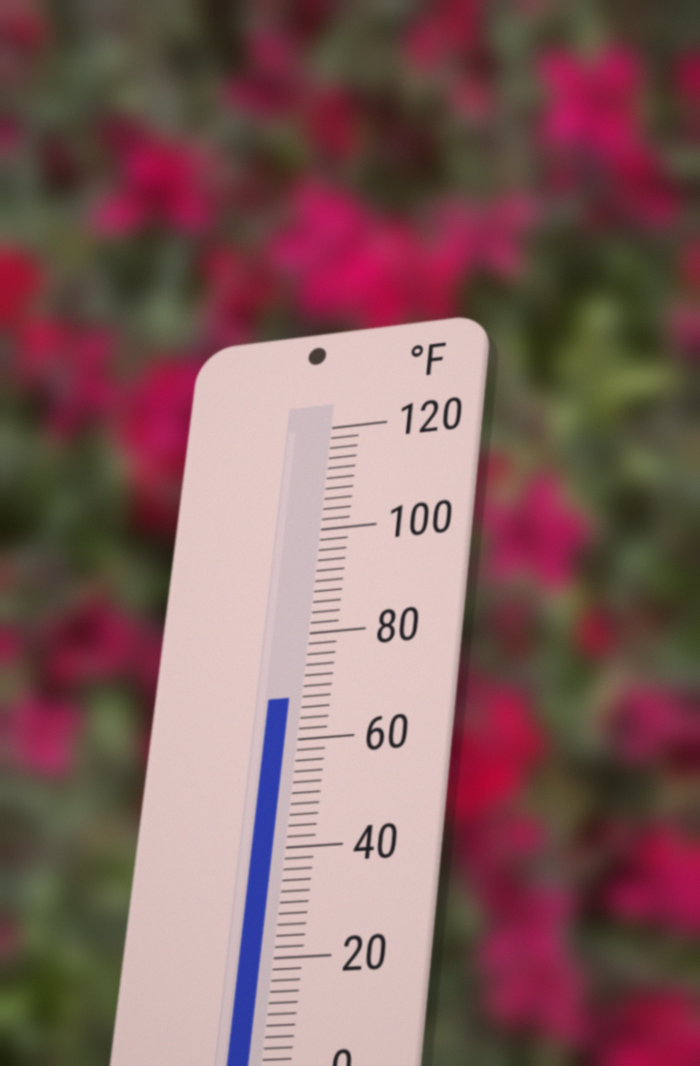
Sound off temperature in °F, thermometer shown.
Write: 68 °F
